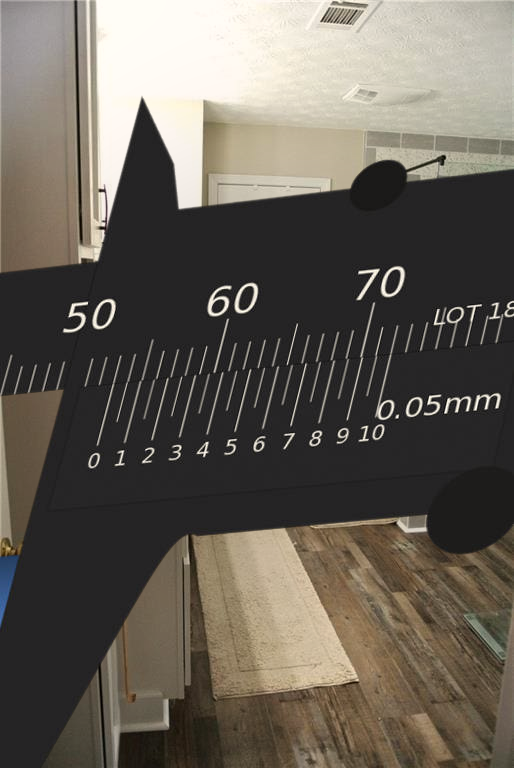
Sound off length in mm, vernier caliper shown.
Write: 53.0 mm
